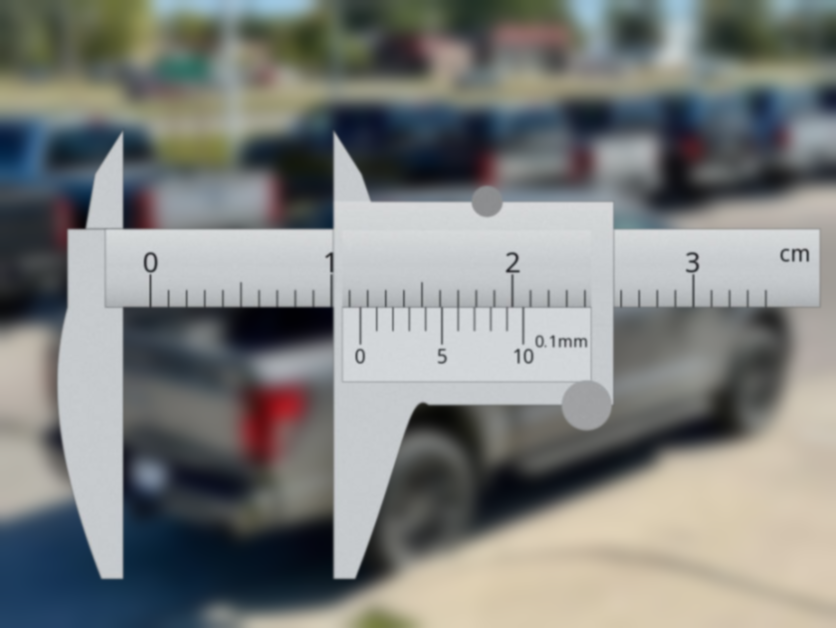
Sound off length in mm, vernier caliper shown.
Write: 11.6 mm
